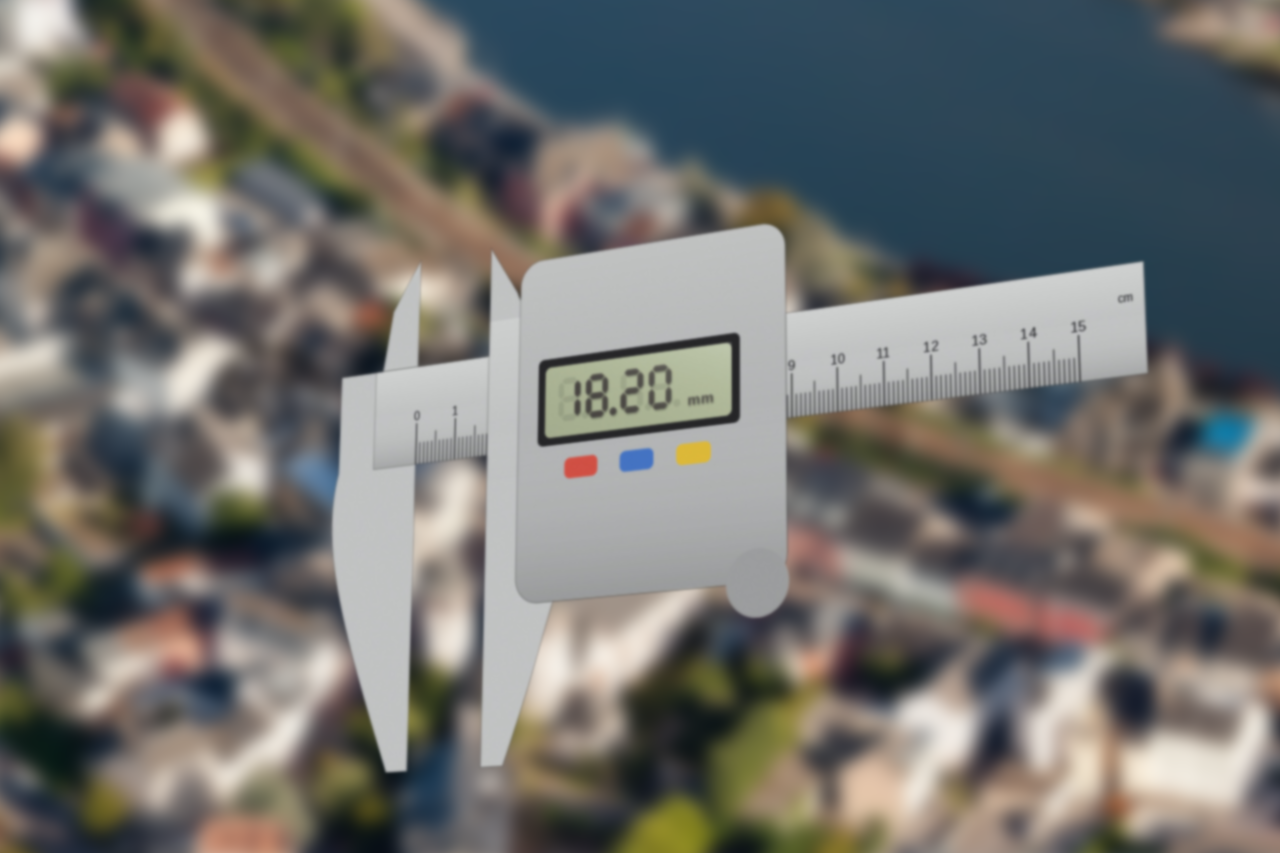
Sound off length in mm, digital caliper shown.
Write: 18.20 mm
